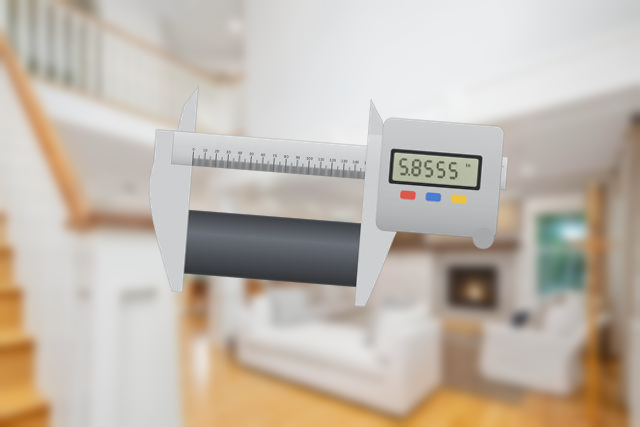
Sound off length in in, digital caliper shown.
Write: 5.8555 in
